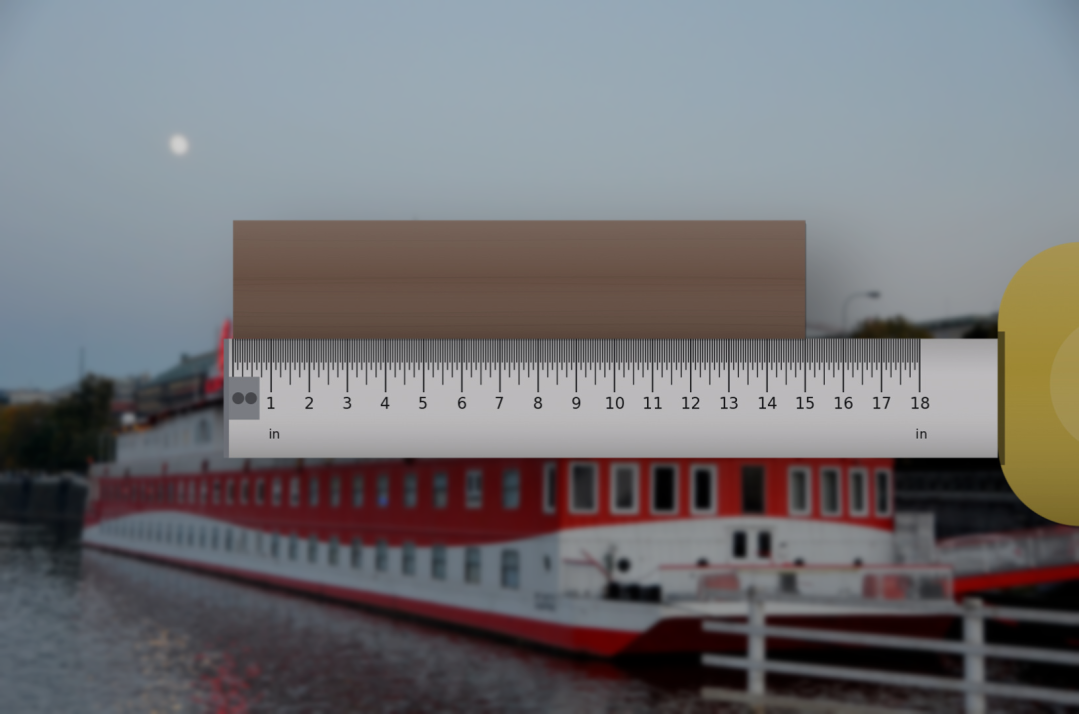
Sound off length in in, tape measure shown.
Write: 15 in
